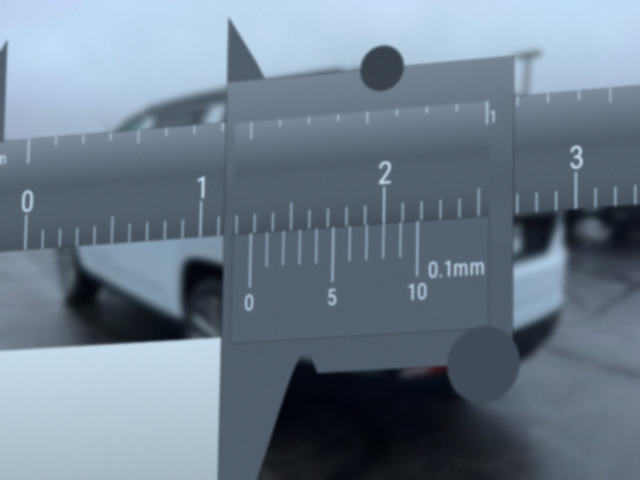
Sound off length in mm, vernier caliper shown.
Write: 12.8 mm
